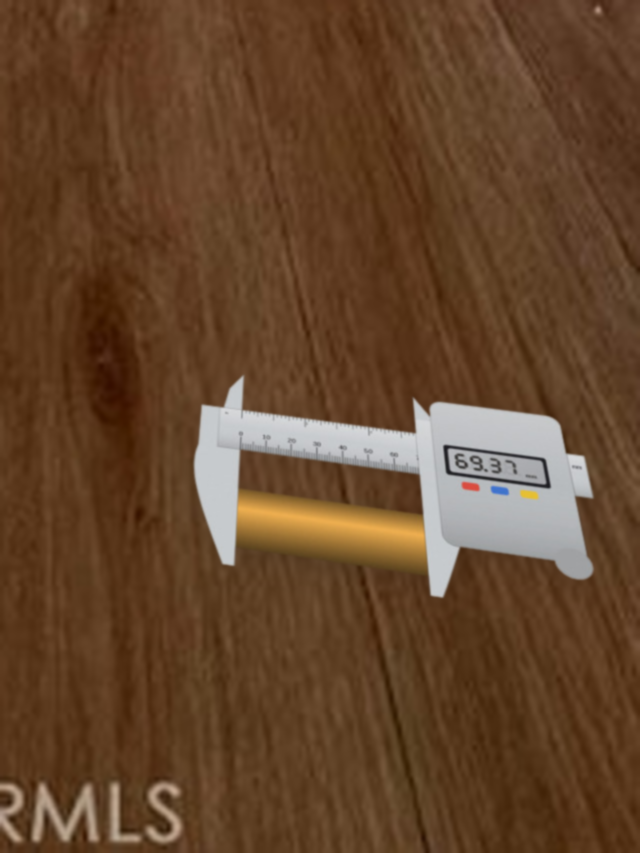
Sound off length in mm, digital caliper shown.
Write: 69.37 mm
